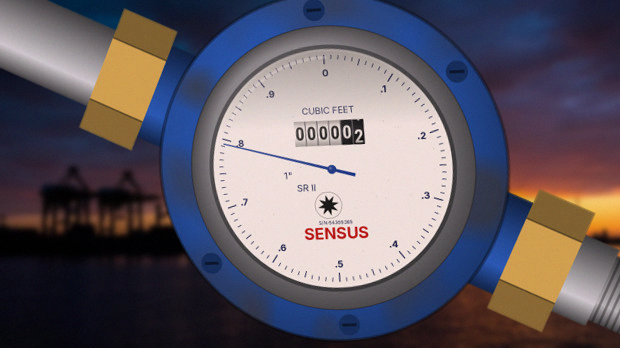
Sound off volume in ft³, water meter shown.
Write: 1.79 ft³
